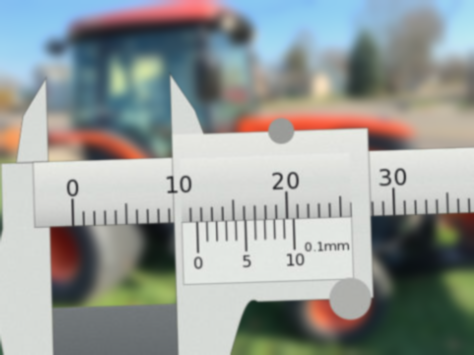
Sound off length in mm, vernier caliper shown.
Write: 11.6 mm
